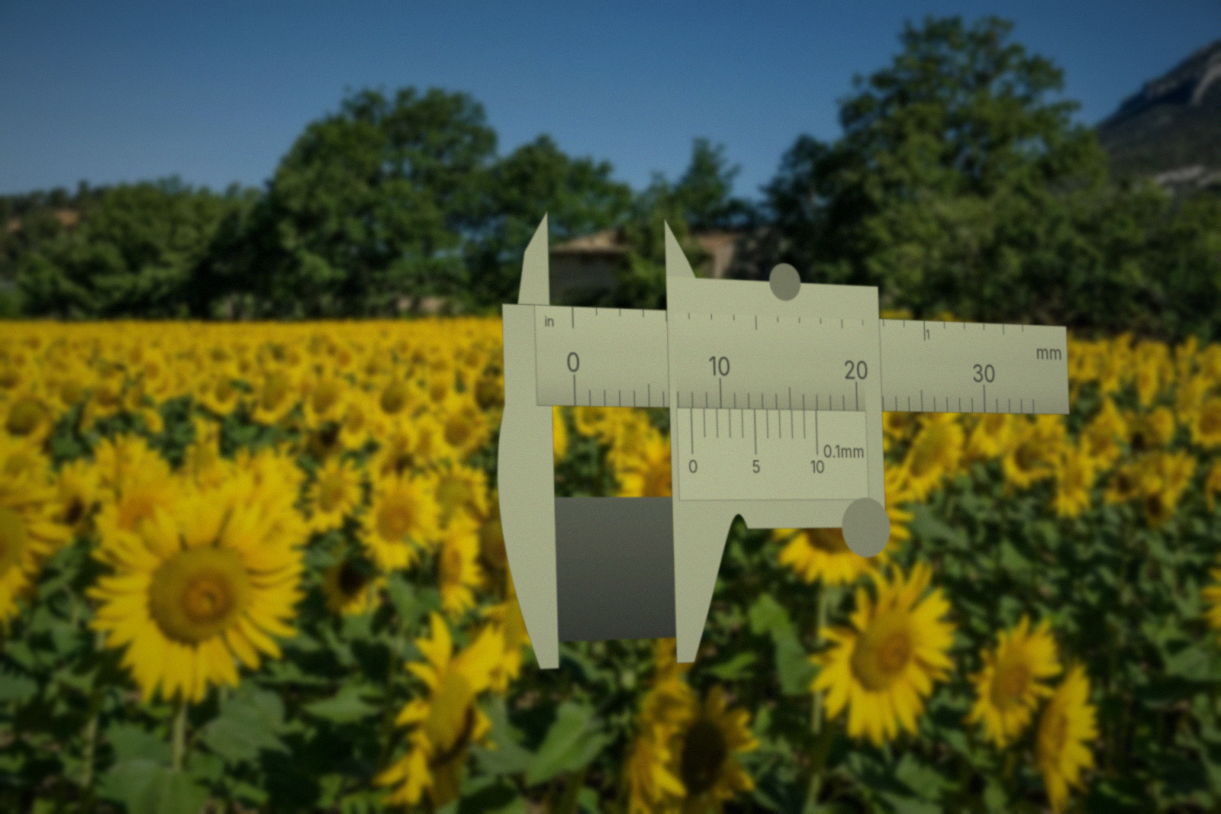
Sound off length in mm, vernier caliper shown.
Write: 7.9 mm
